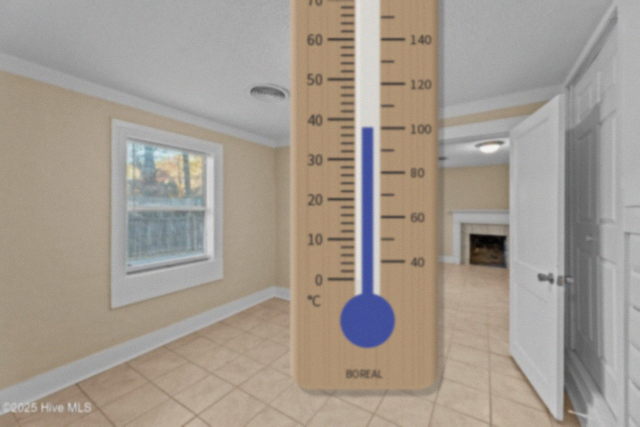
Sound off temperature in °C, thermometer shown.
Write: 38 °C
